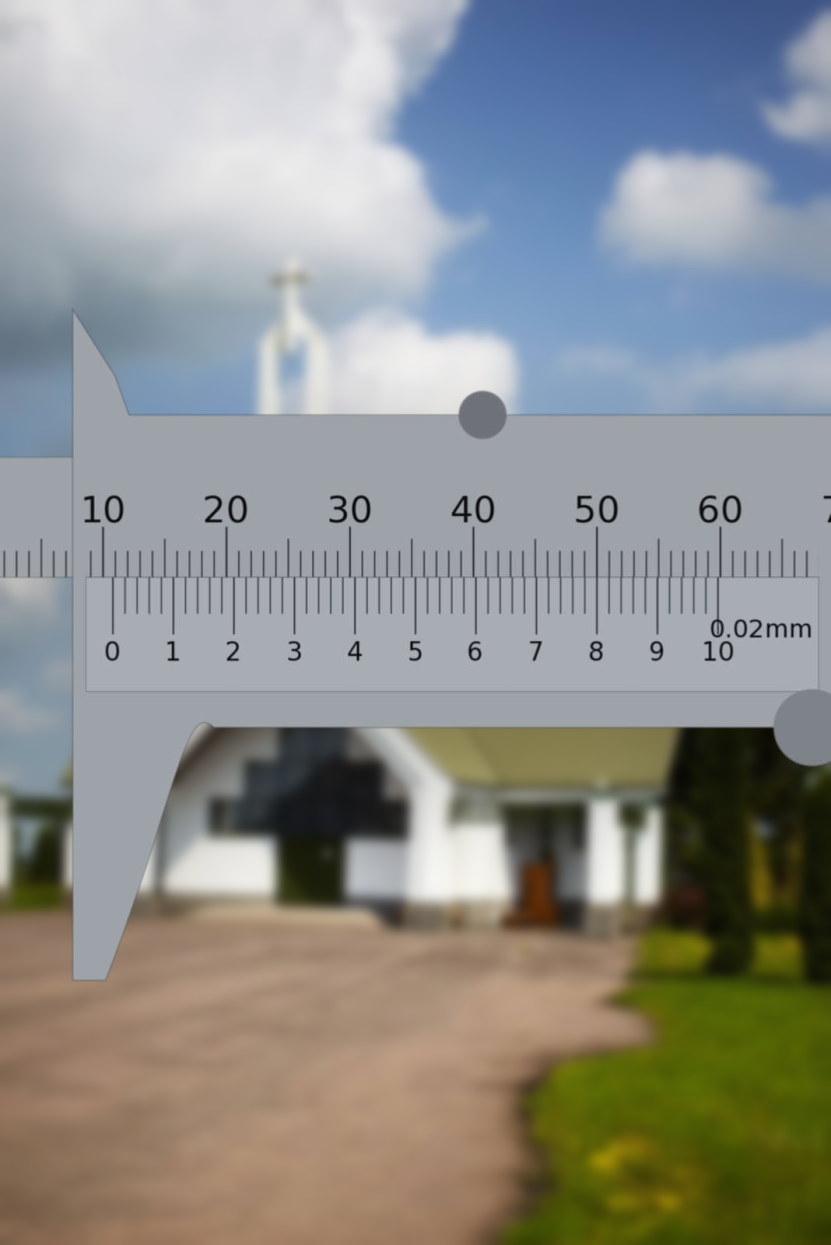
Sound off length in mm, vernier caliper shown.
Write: 10.8 mm
